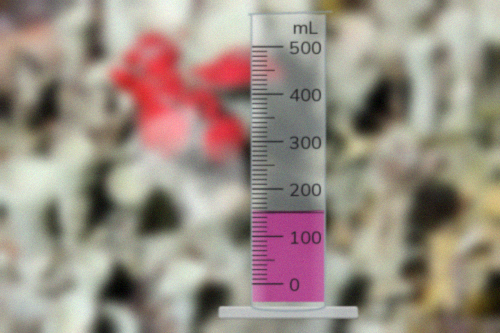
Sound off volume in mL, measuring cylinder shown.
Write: 150 mL
